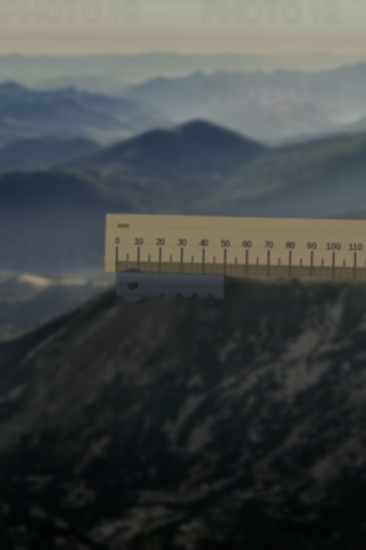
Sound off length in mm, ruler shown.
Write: 50 mm
